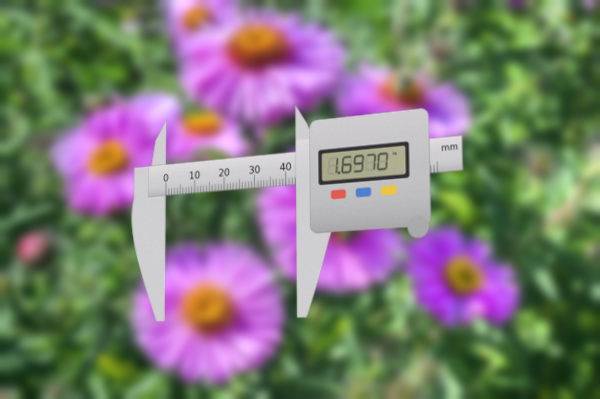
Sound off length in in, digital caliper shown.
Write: 1.6970 in
